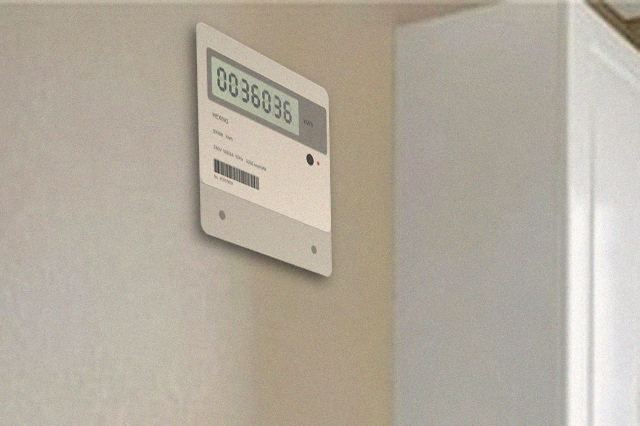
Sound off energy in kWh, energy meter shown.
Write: 36036 kWh
